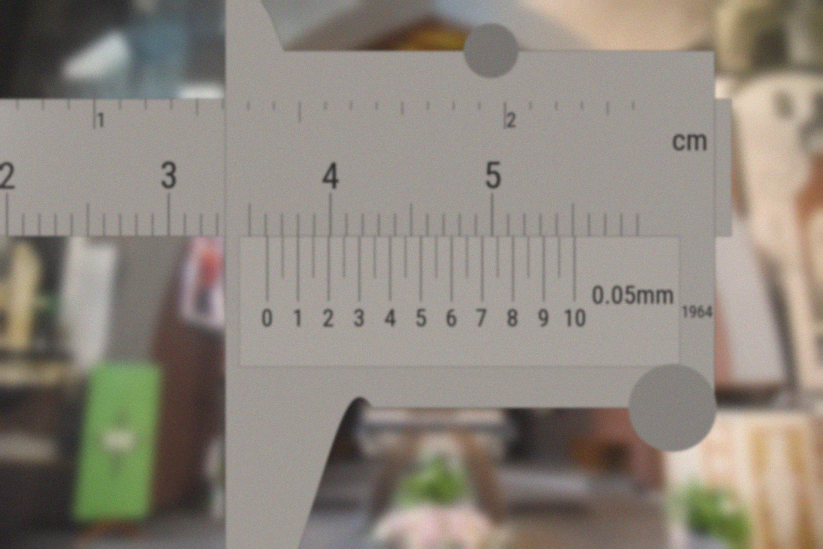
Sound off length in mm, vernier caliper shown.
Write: 36.1 mm
